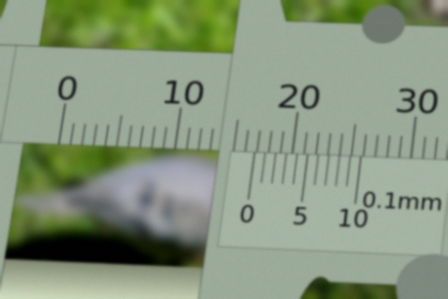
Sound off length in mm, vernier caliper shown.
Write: 16.8 mm
